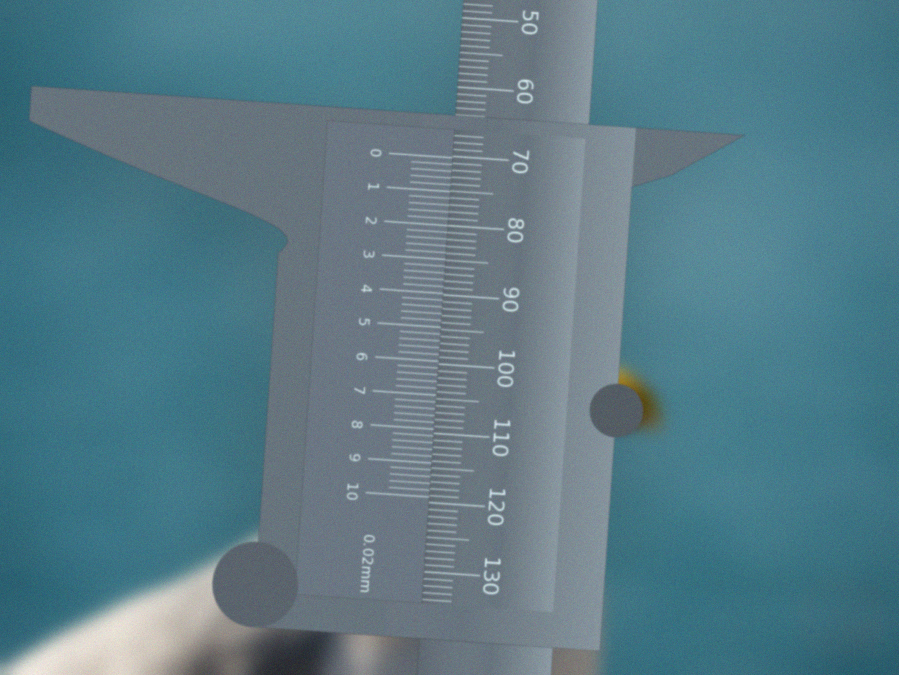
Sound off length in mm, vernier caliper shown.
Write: 70.2 mm
